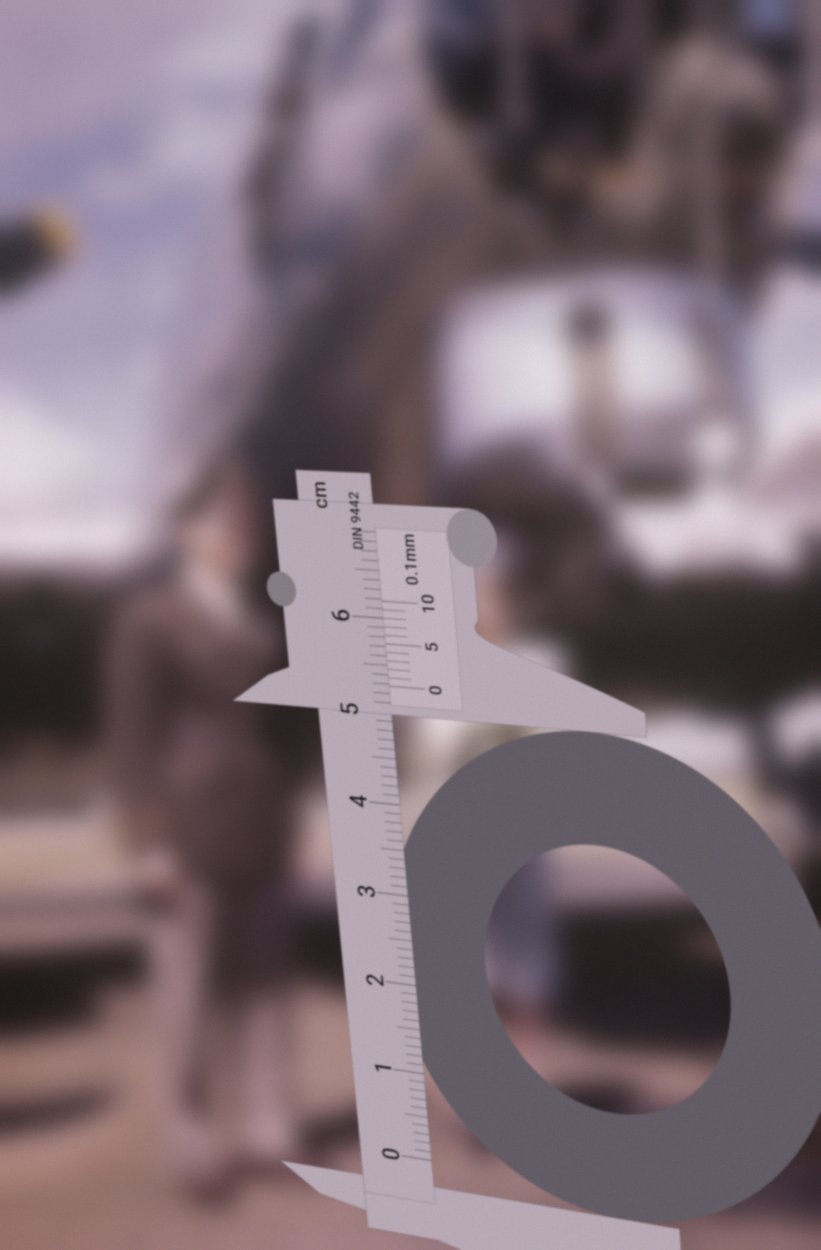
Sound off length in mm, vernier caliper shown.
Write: 52.8 mm
